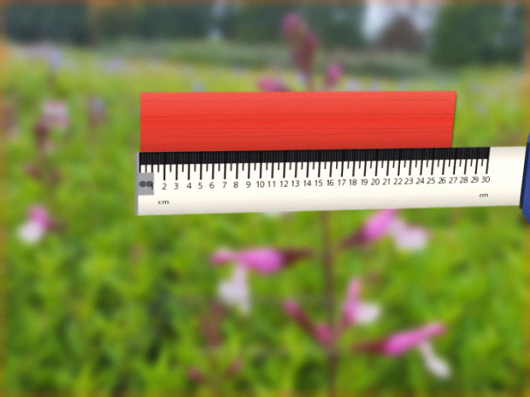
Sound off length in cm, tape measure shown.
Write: 26.5 cm
